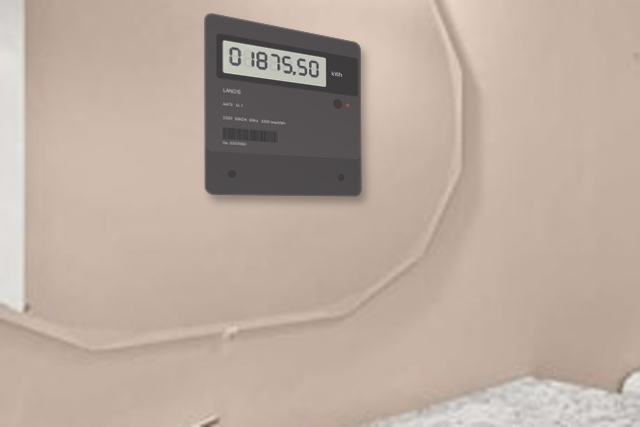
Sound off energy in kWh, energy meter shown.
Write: 1875.50 kWh
